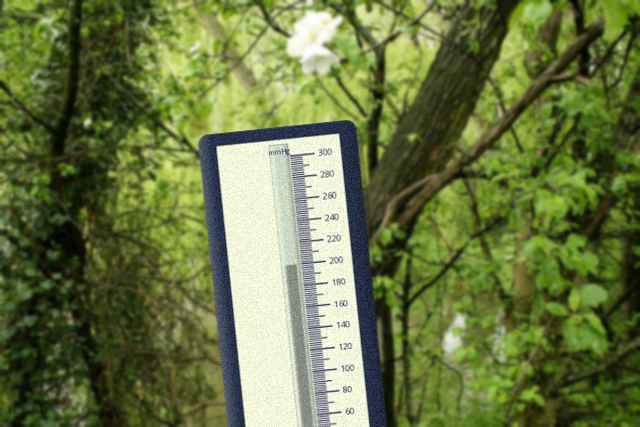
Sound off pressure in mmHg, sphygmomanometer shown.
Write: 200 mmHg
